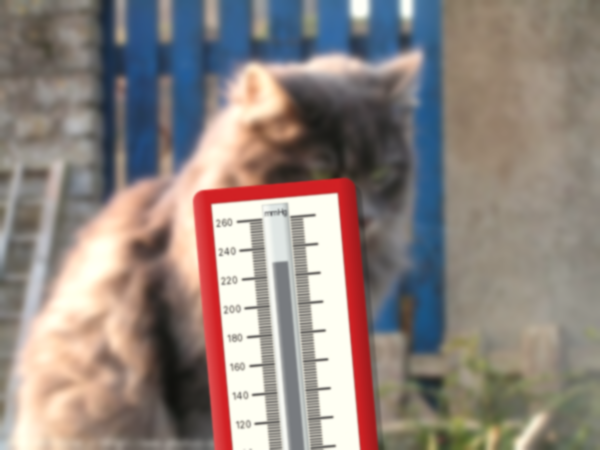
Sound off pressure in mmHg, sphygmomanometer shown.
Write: 230 mmHg
